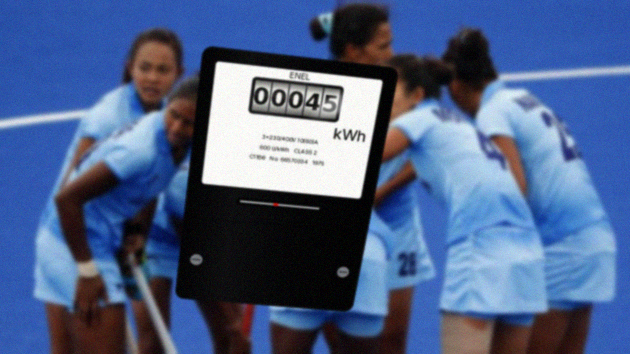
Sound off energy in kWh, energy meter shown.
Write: 45 kWh
